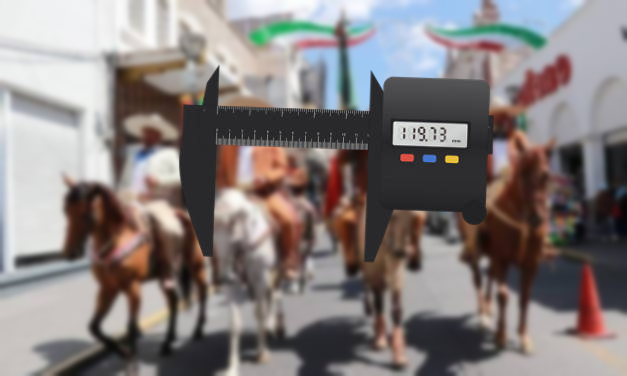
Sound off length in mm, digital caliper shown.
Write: 119.73 mm
